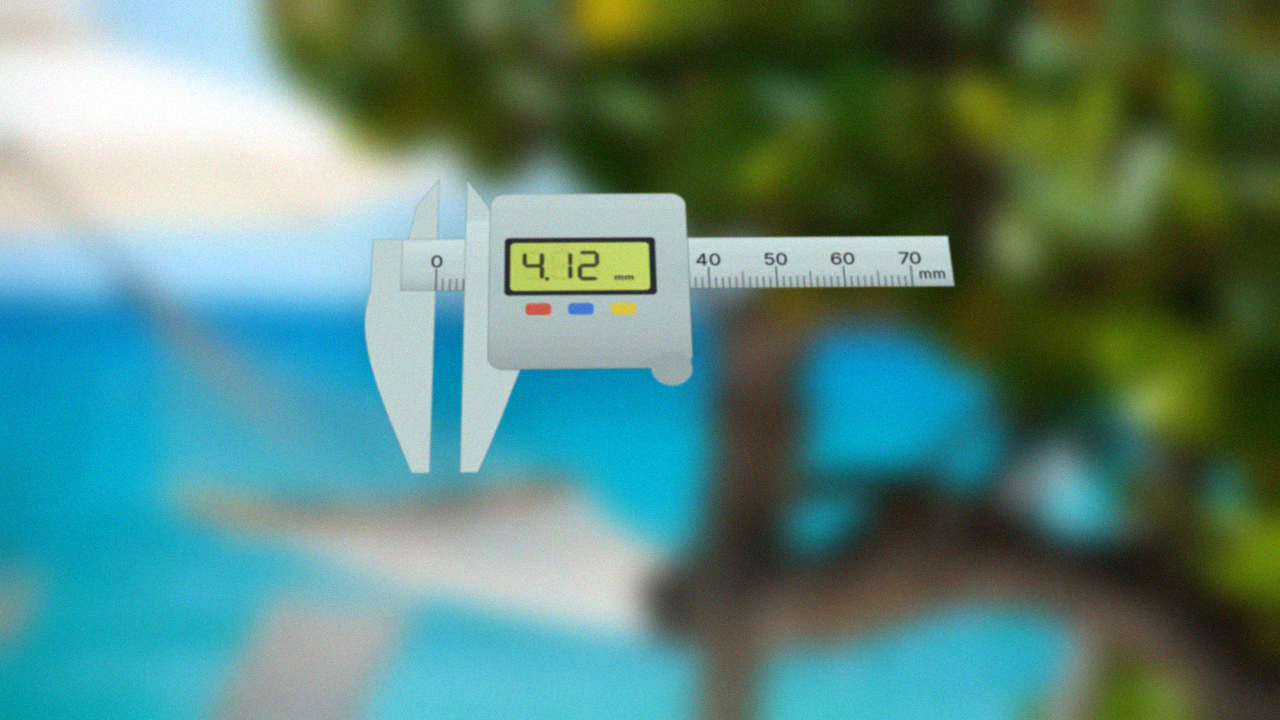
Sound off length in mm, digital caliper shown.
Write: 4.12 mm
